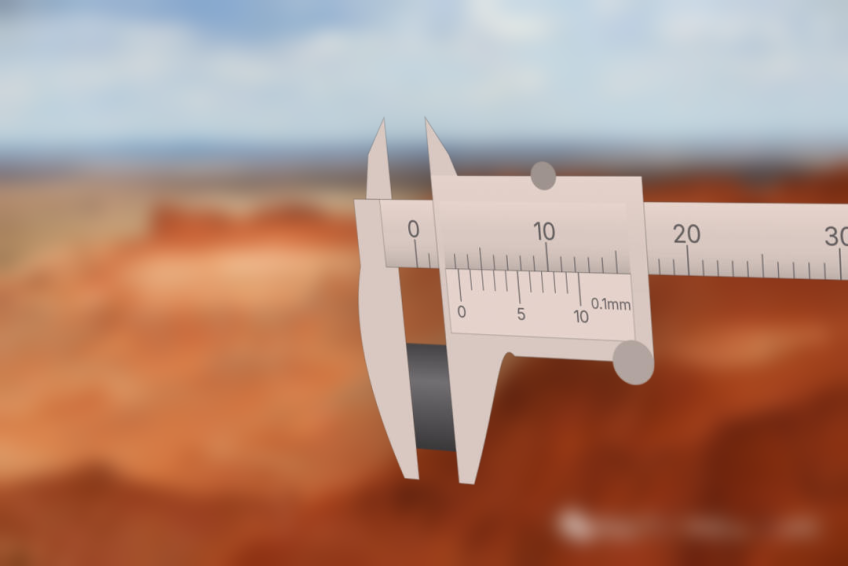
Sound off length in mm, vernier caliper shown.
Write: 3.2 mm
